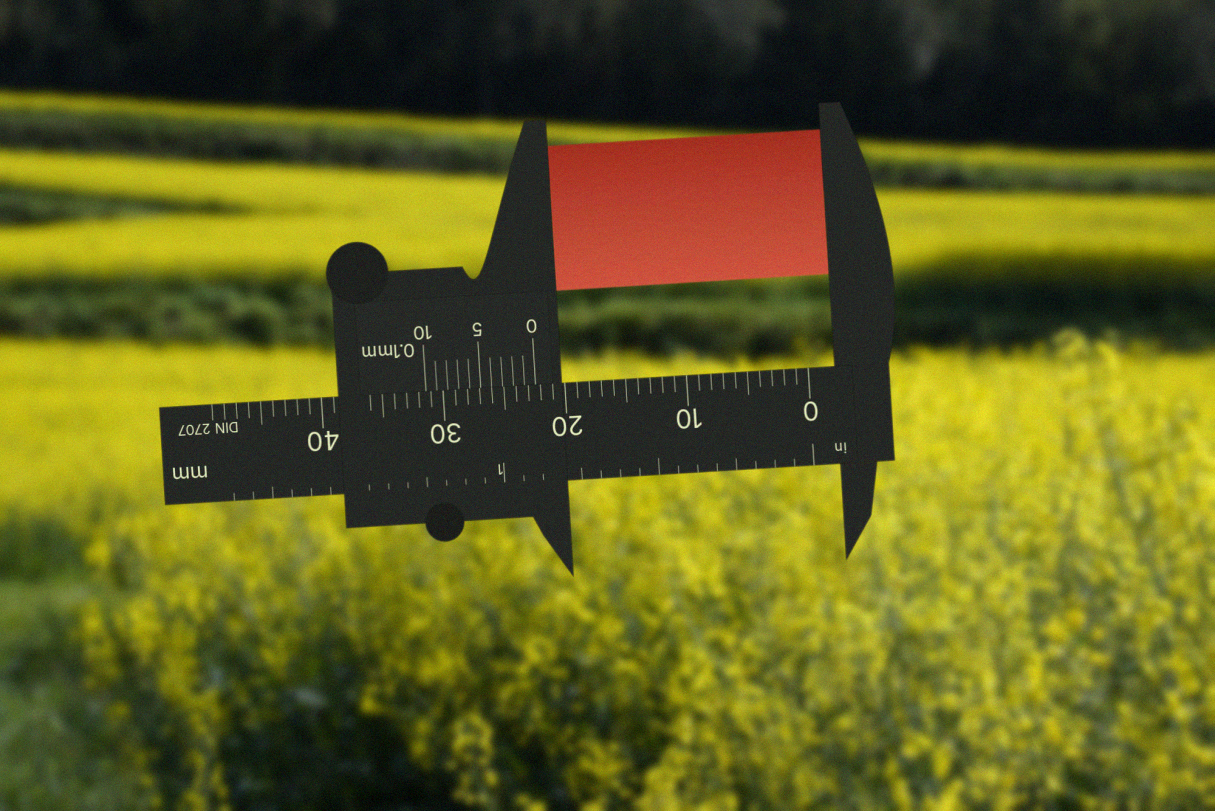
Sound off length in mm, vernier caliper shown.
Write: 22.4 mm
